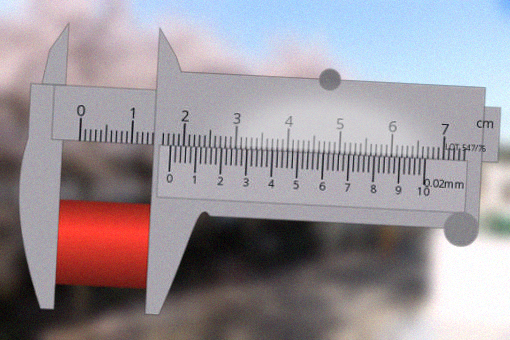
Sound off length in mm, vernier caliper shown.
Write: 17.5 mm
